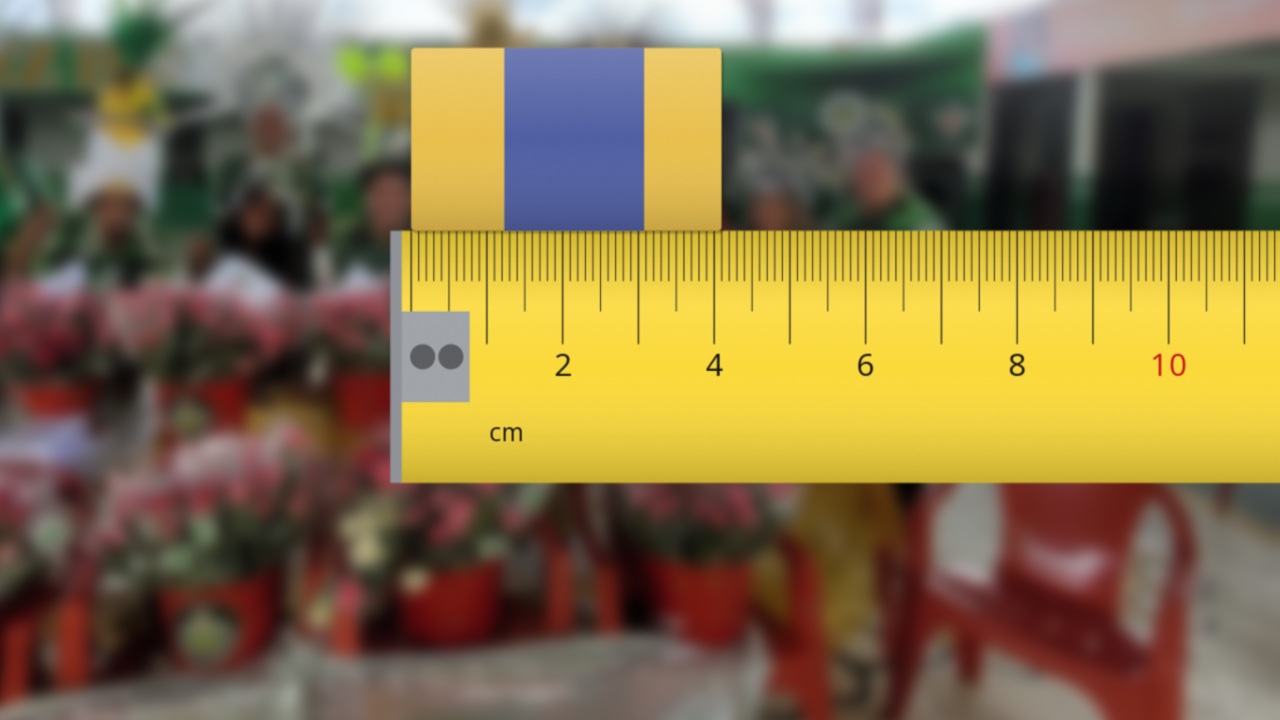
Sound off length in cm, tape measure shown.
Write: 4.1 cm
